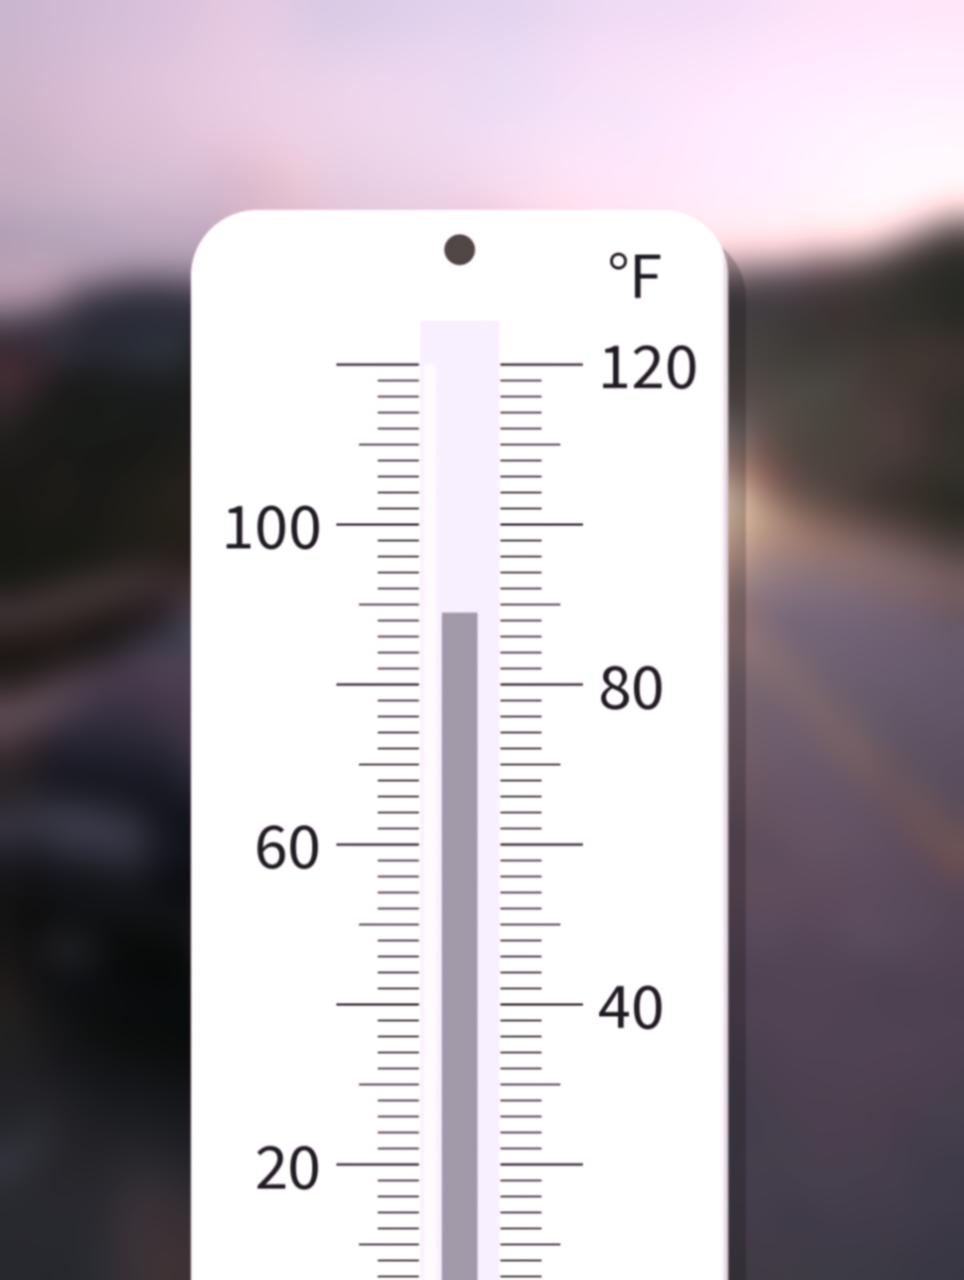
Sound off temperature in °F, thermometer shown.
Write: 89 °F
